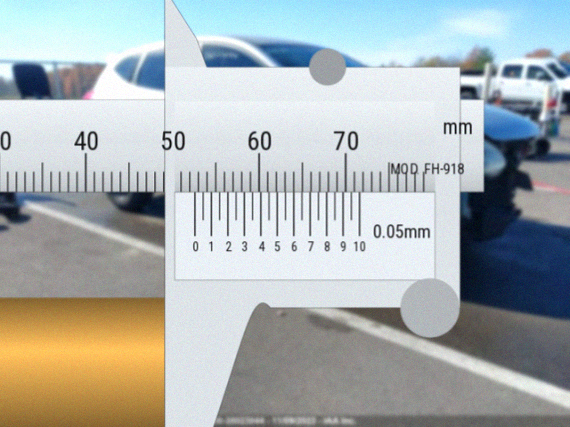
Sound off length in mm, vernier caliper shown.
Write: 52.6 mm
